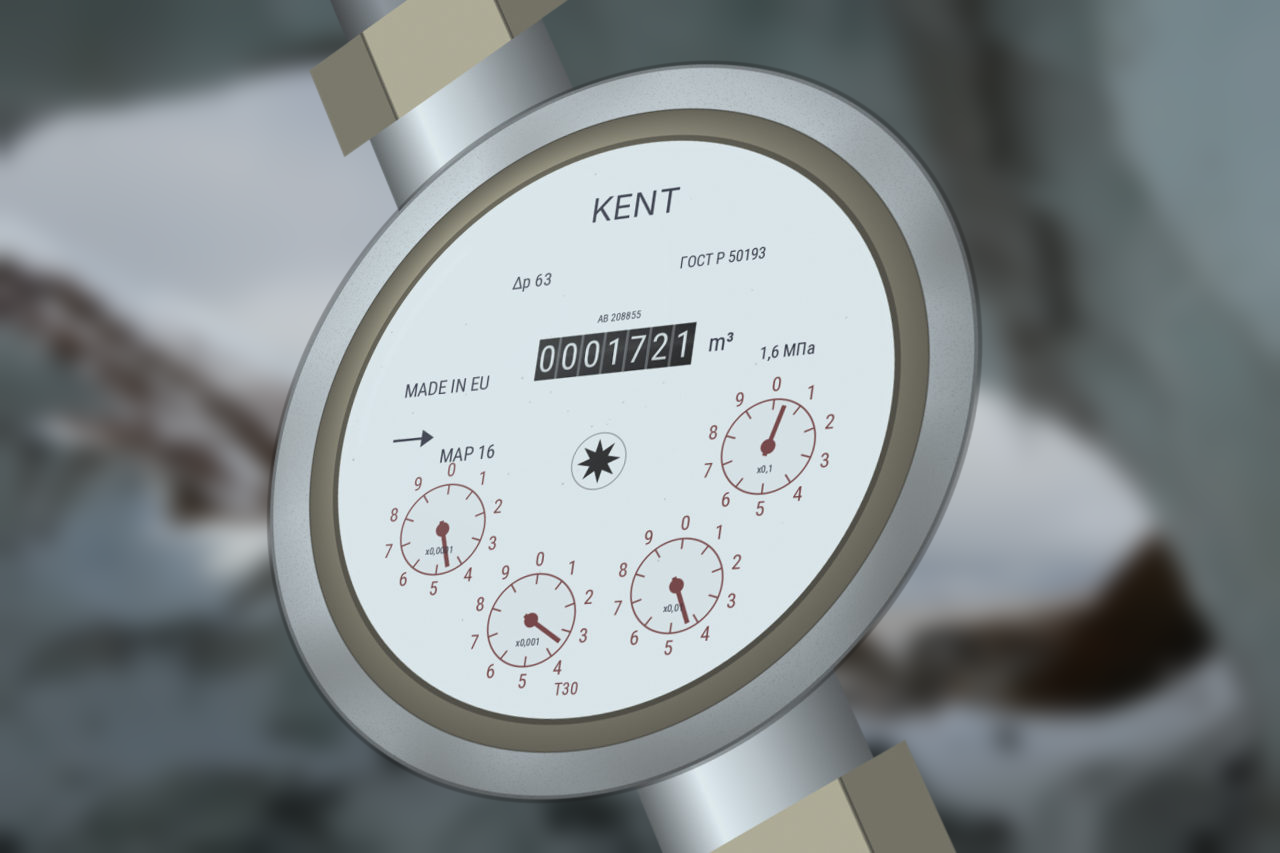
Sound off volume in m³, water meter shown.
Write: 1721.0434 m³
